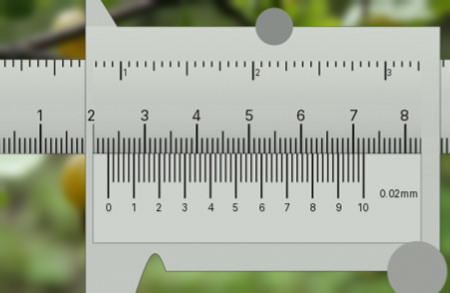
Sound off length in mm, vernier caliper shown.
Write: 23.0 mm
